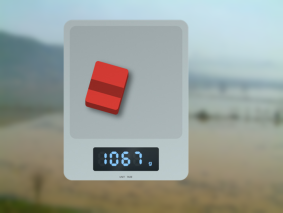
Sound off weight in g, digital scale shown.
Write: 1067 g
